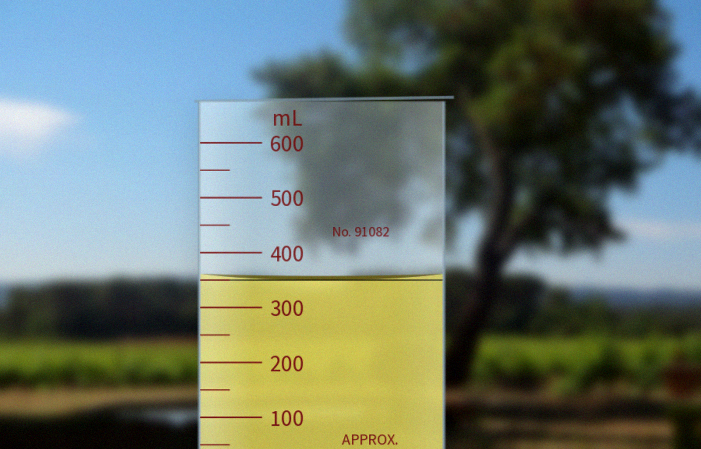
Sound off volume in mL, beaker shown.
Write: 350 mL
